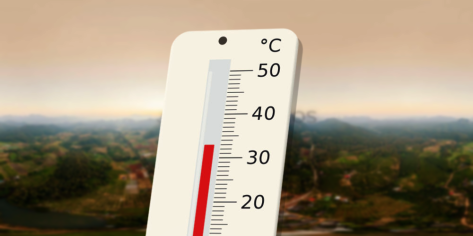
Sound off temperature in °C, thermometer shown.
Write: 33 °C
